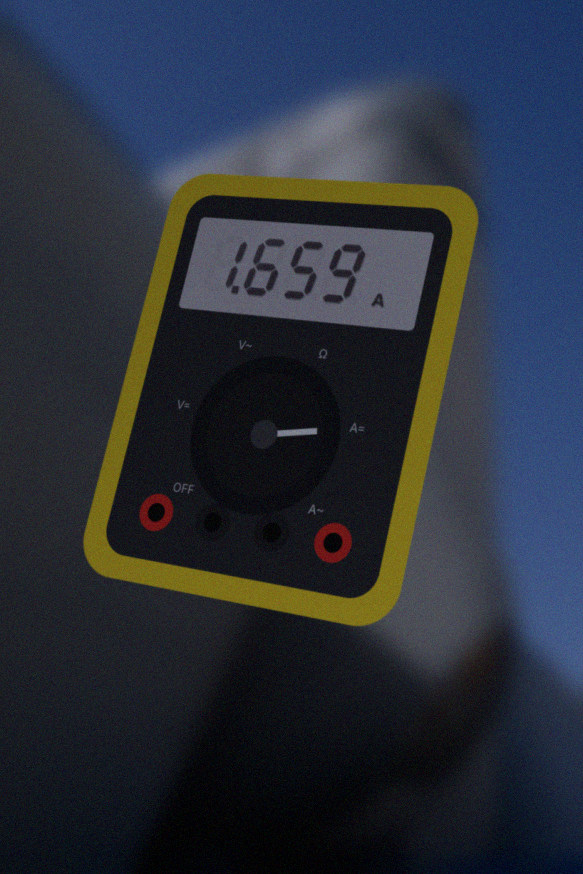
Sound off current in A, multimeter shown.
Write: 1.659 A
